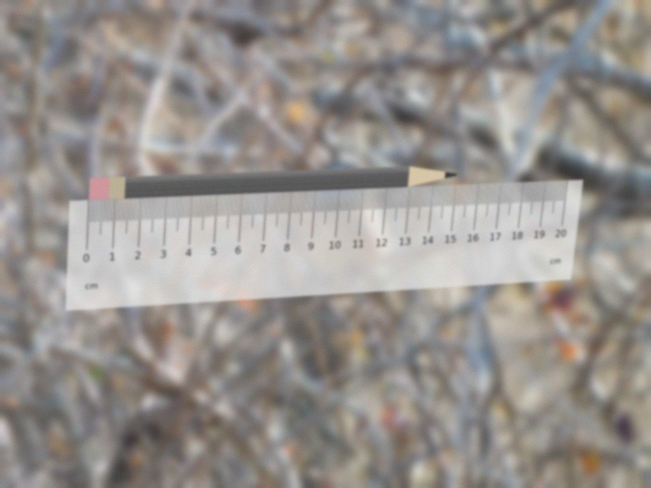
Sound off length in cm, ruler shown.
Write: 15 cm
